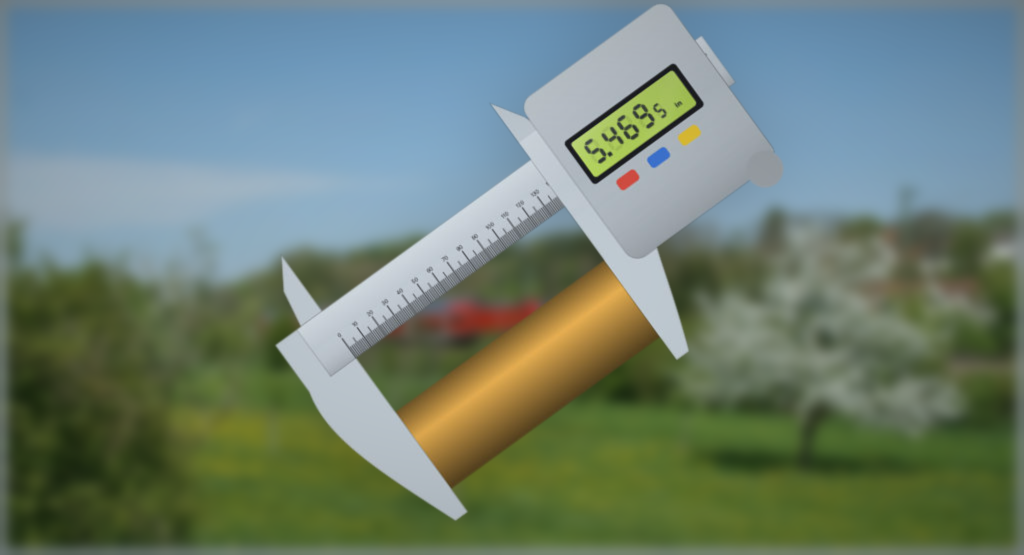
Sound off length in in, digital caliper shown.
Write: 5.4695 in
